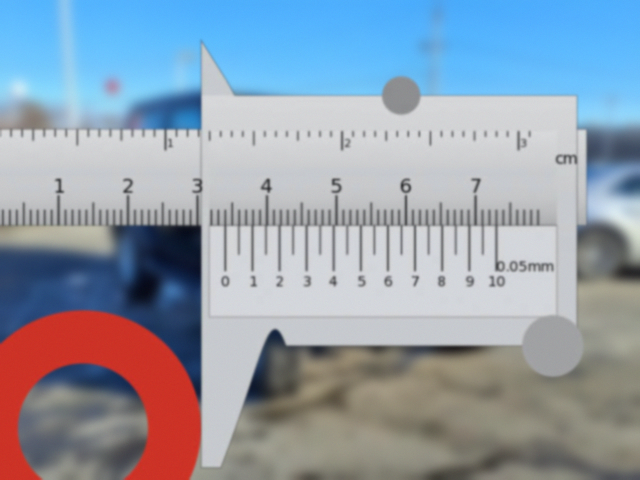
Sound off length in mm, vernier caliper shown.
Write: 34.0 mm
